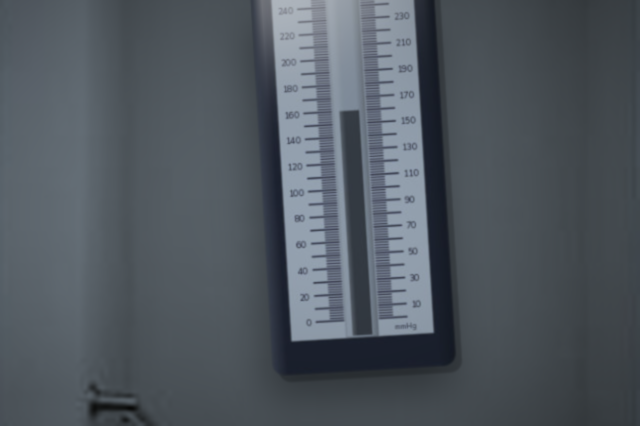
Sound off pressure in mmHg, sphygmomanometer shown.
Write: 160 mmHg
